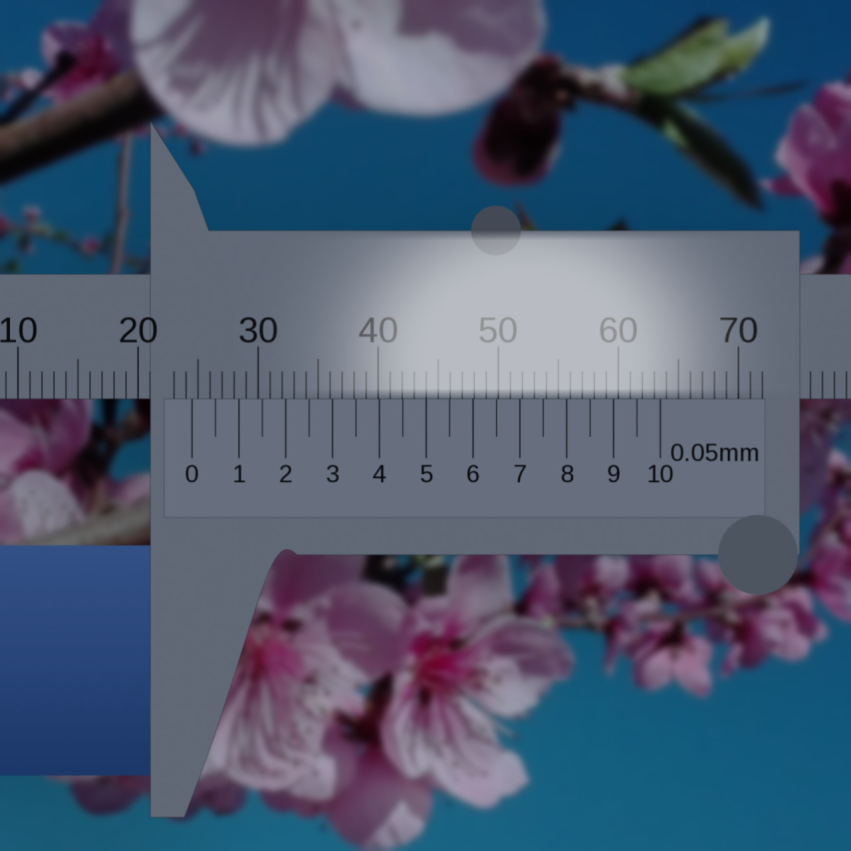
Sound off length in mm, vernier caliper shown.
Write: 24.5 mm
